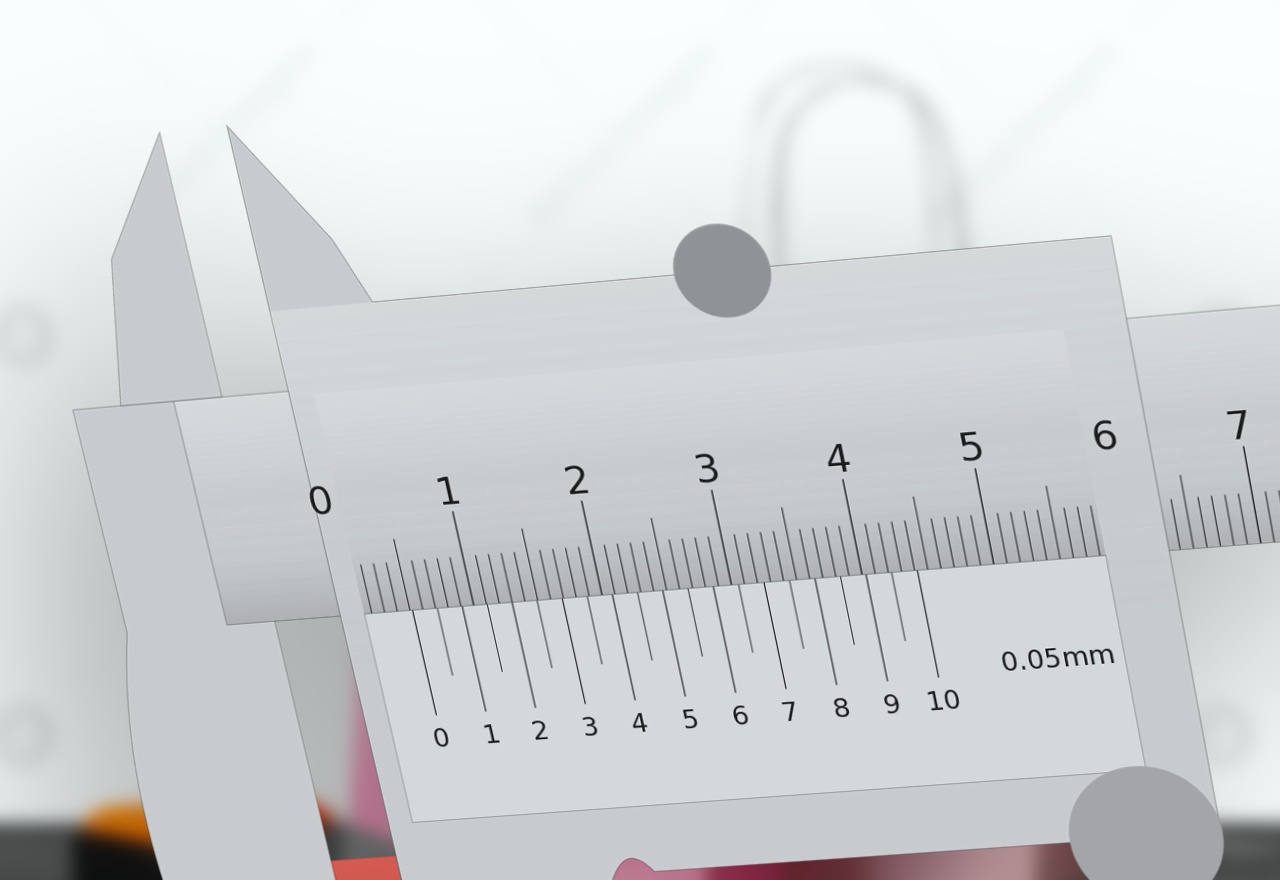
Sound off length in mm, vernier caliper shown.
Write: 5.2 mm
